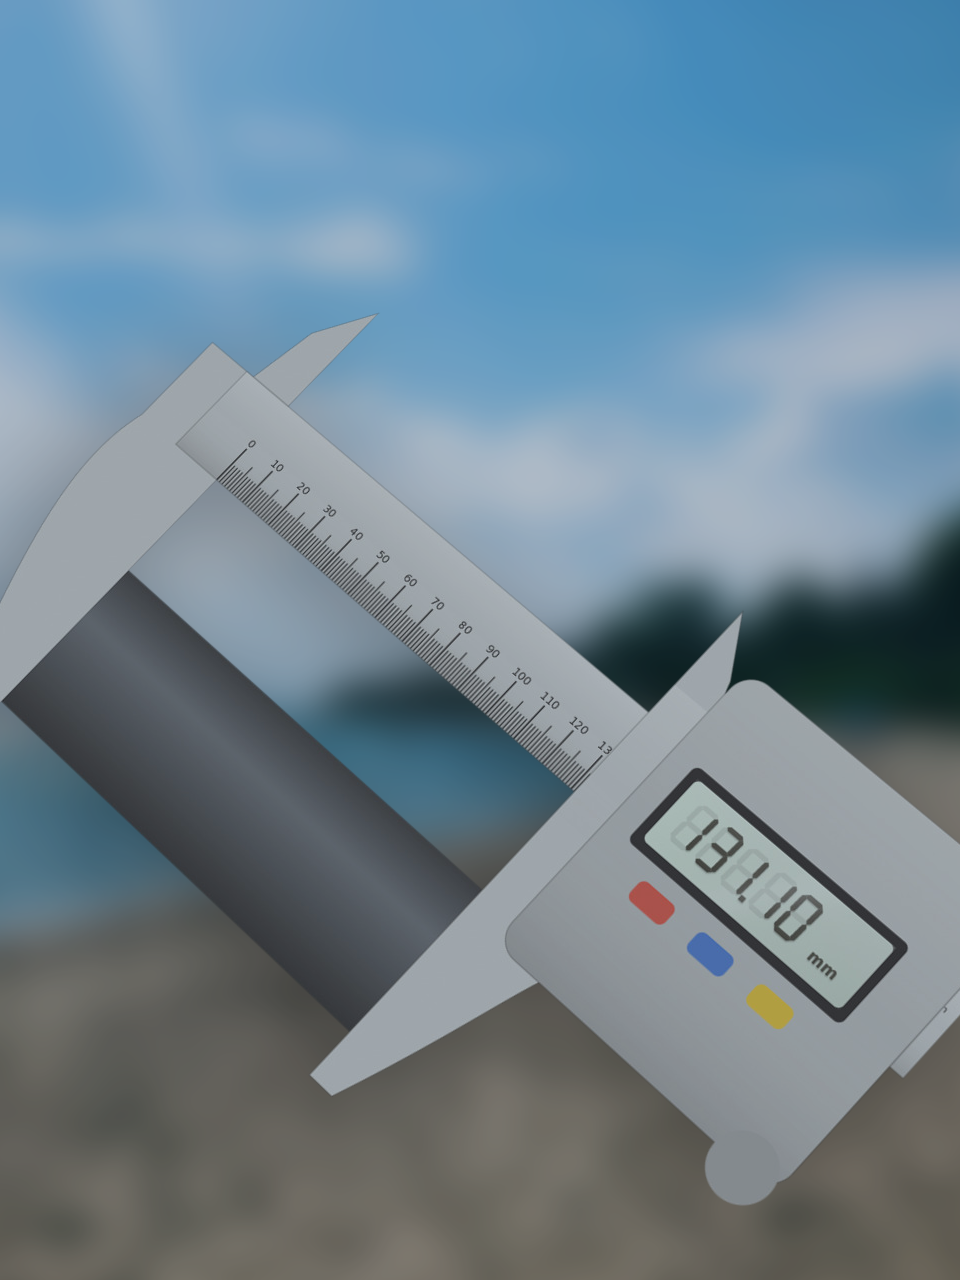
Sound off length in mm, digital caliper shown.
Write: 131.10 mm
